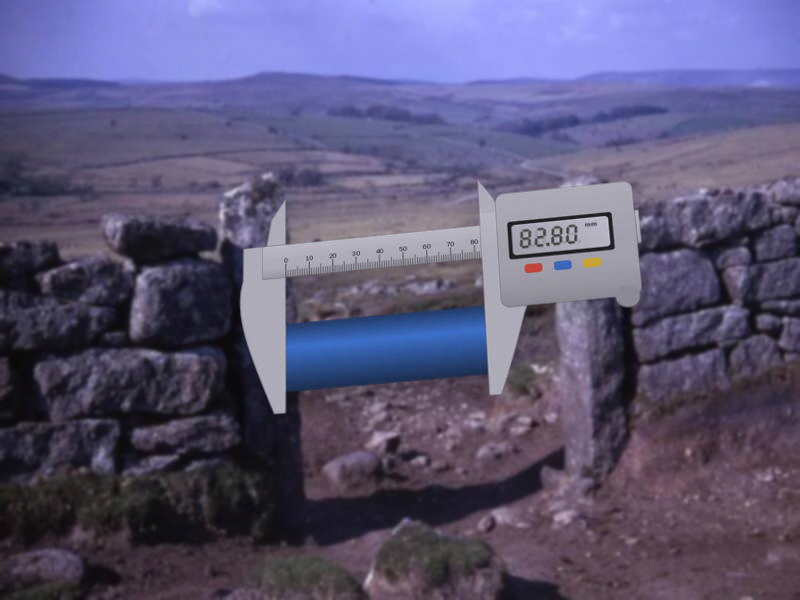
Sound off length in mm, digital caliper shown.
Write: 82.80 mm
